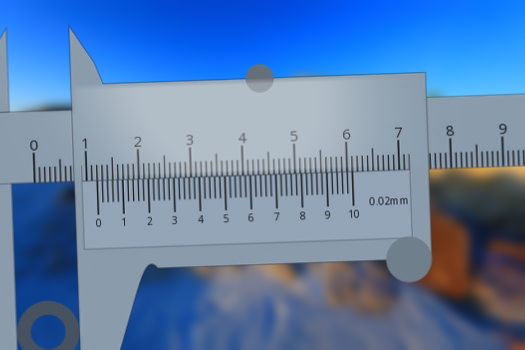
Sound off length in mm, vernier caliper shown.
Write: 12.0 mm
